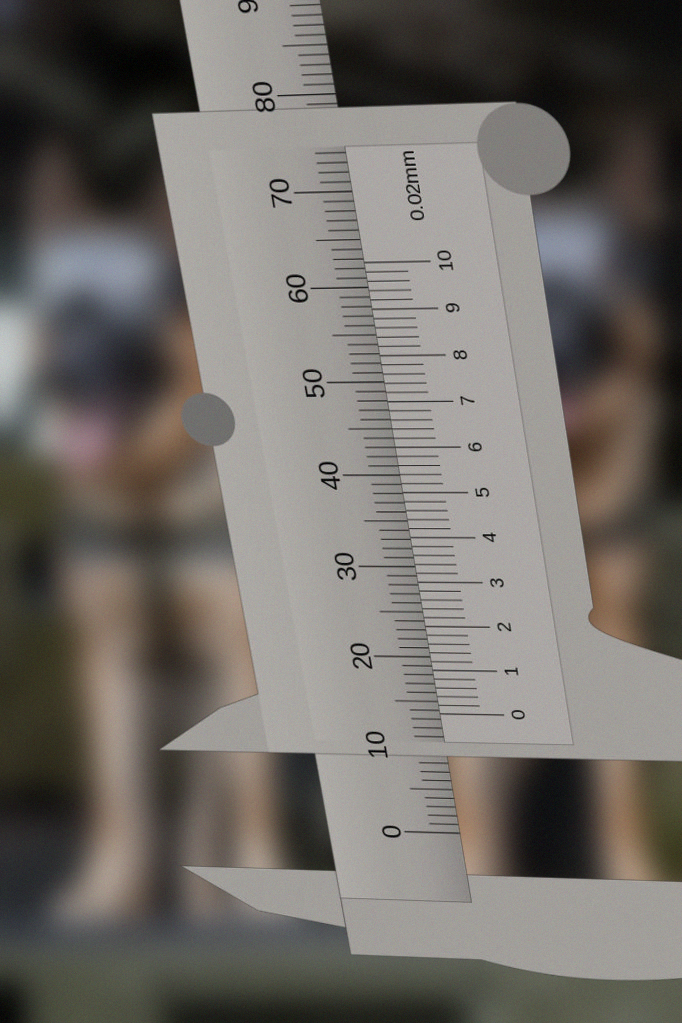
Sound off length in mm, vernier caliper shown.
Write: 13.6 mm
